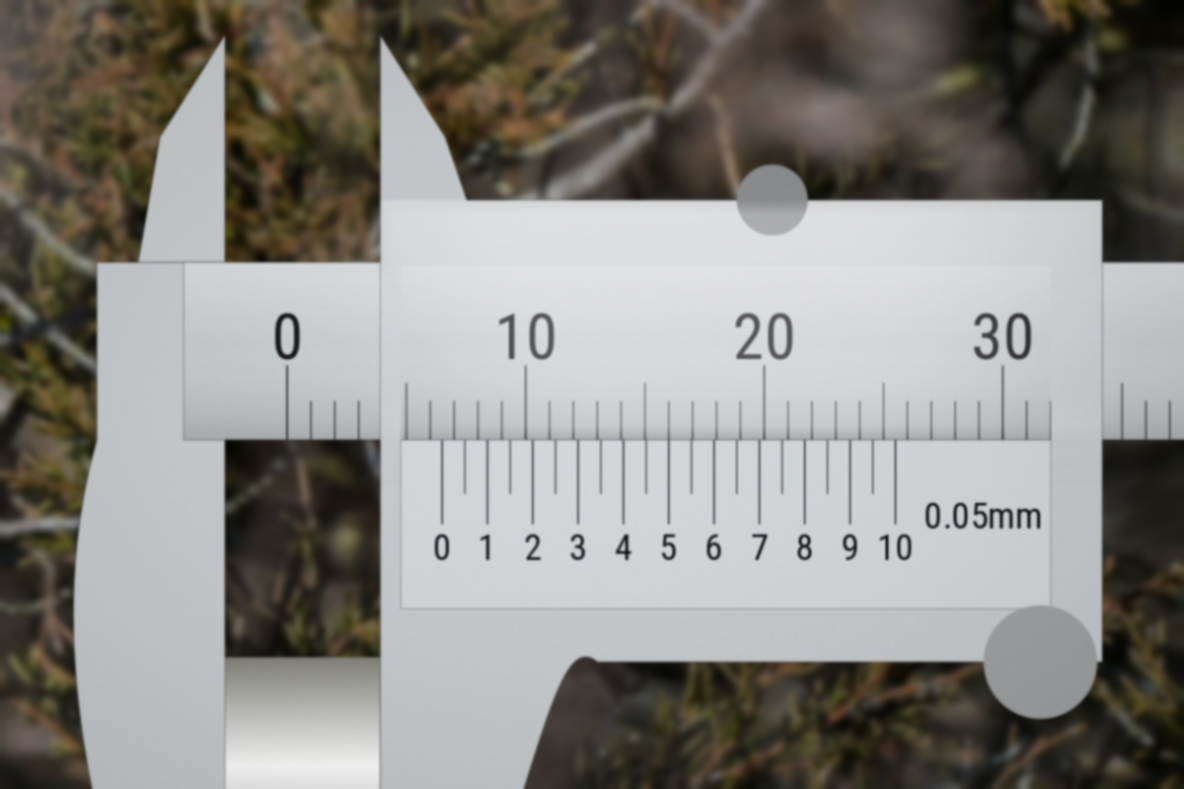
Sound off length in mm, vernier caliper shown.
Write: 6.5 mm
